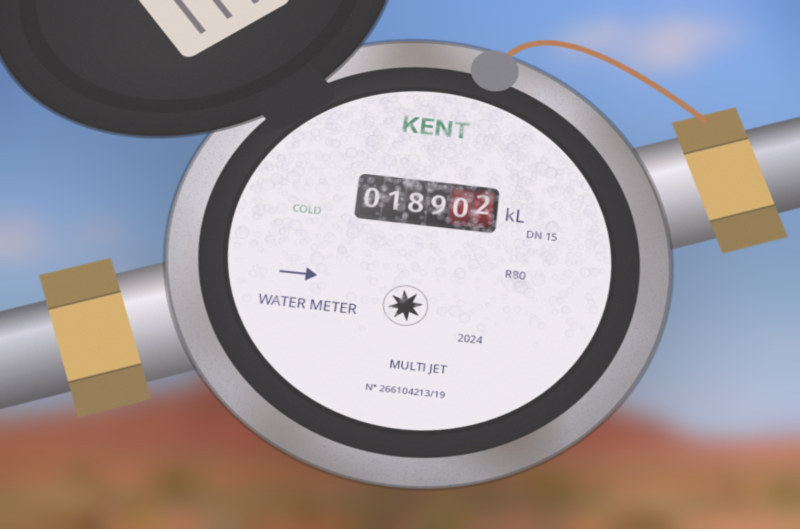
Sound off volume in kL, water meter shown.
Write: 189.02 kL
